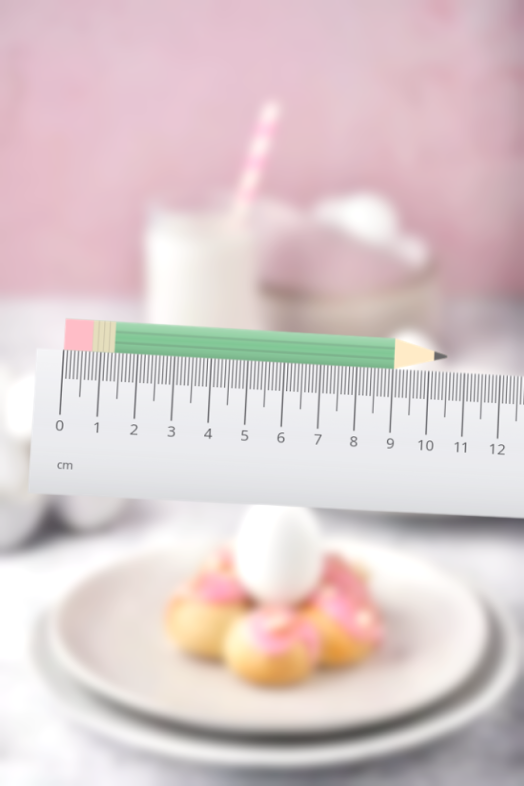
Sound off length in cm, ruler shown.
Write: 10.5 cm
